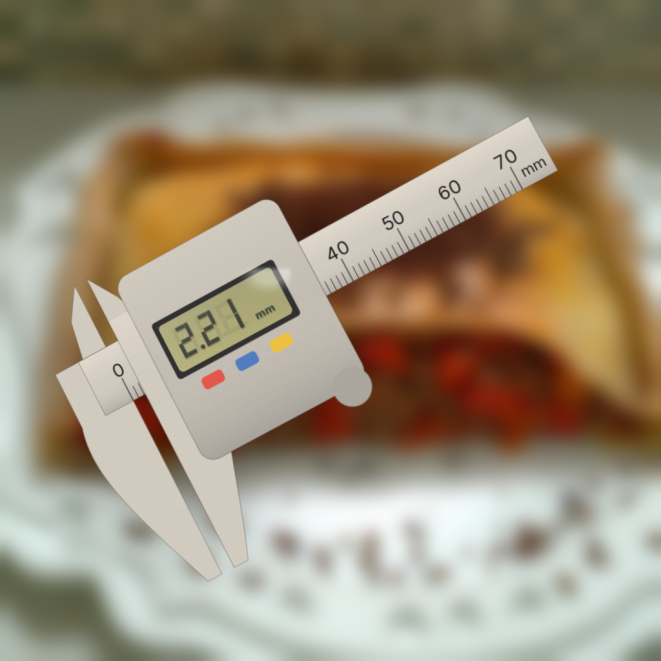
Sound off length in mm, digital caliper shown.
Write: 2.21 mm
